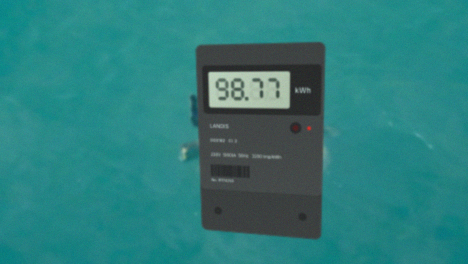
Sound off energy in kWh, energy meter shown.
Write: 98.77 kWh
